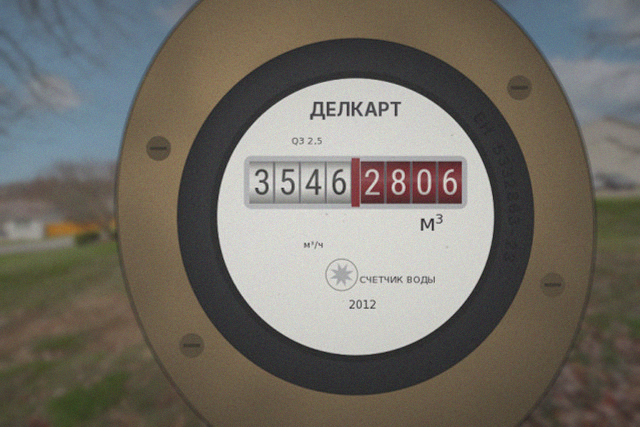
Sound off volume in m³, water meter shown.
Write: 3546.2806 m³
